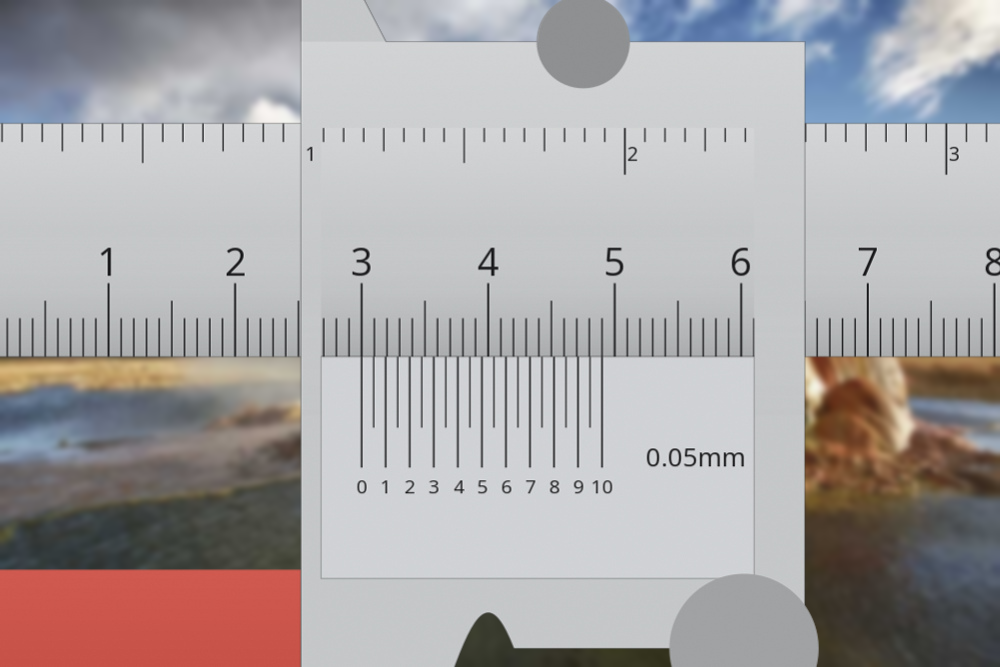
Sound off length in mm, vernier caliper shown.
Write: 30.0 mm
